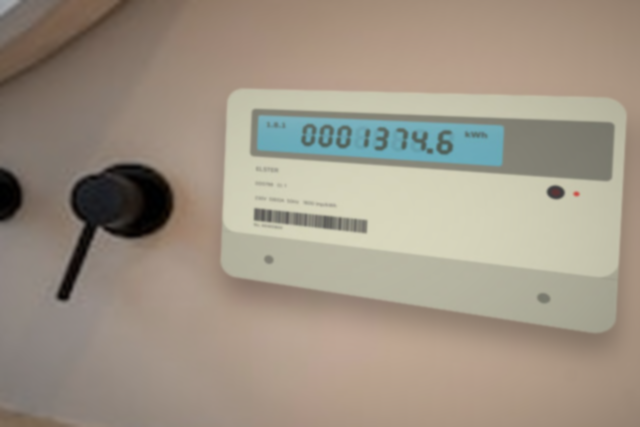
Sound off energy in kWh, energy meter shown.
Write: 1374.6 kWh
